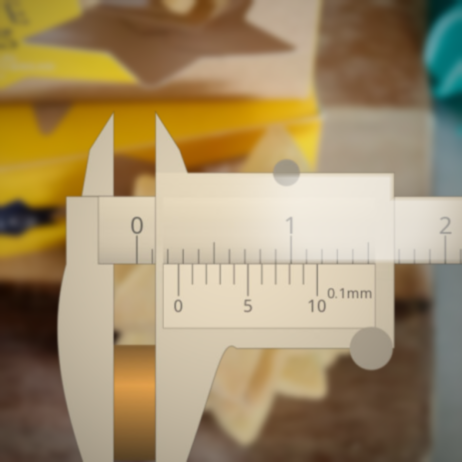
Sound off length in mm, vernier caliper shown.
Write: 2.7 mm
